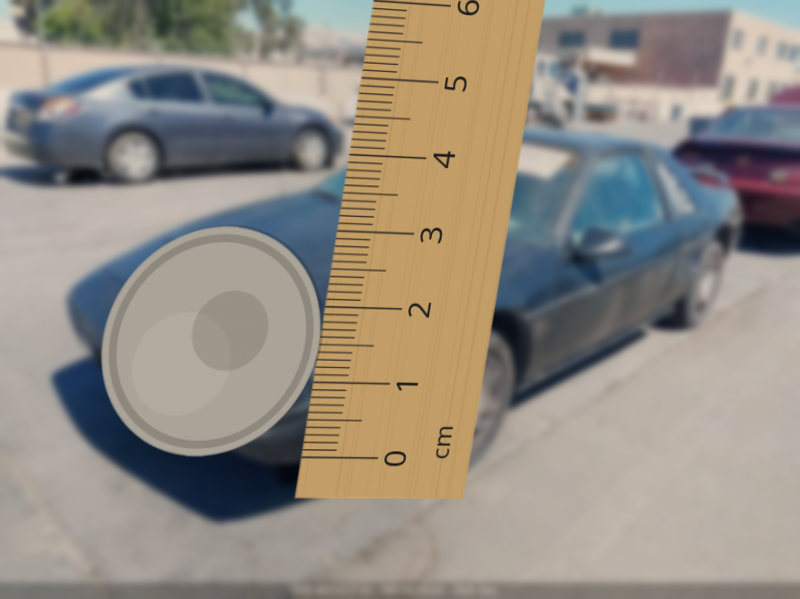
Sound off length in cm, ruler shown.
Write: 3 cm
